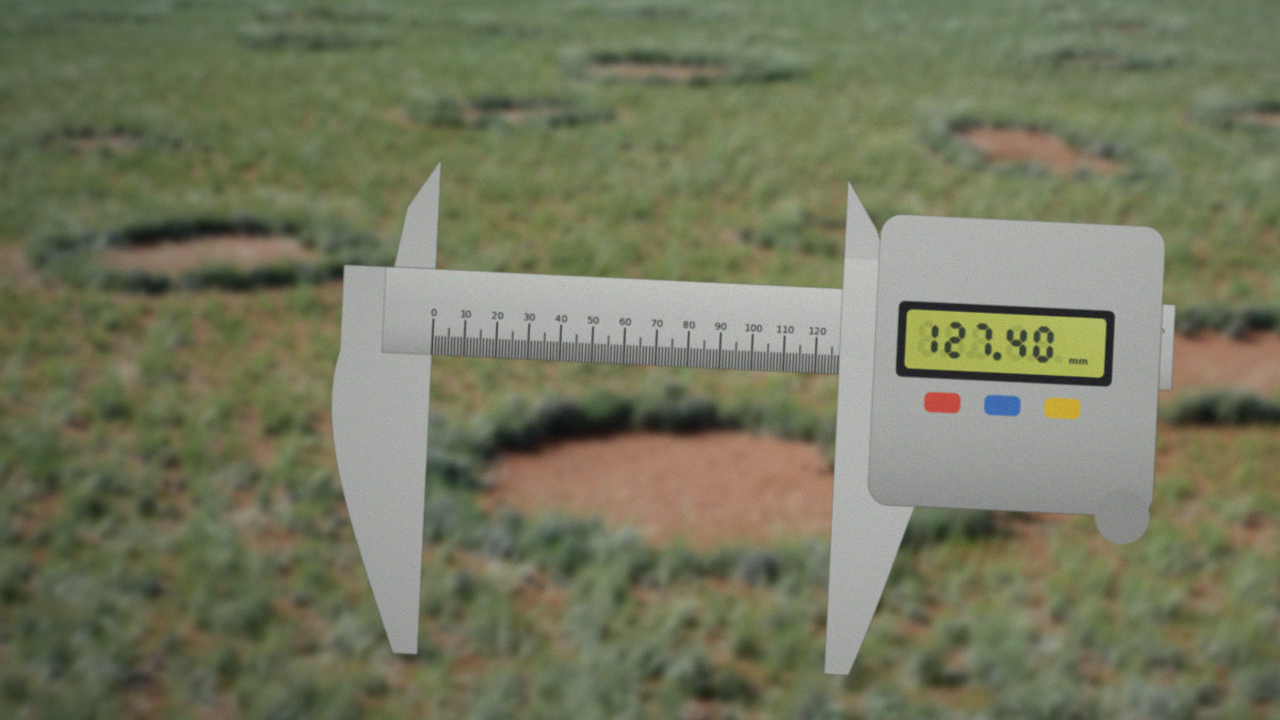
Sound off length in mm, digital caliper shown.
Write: 127.40 mm
